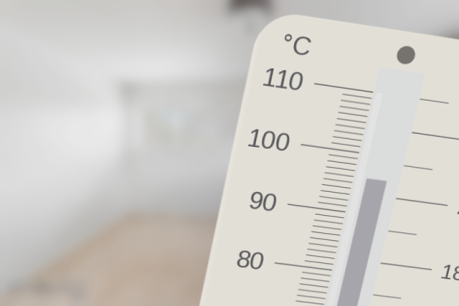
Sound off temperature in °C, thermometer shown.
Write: 96 °C
